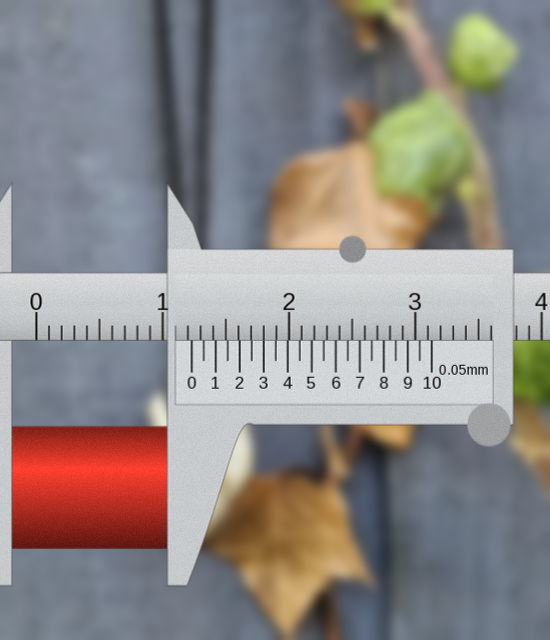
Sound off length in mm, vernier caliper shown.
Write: 12.3 mm
